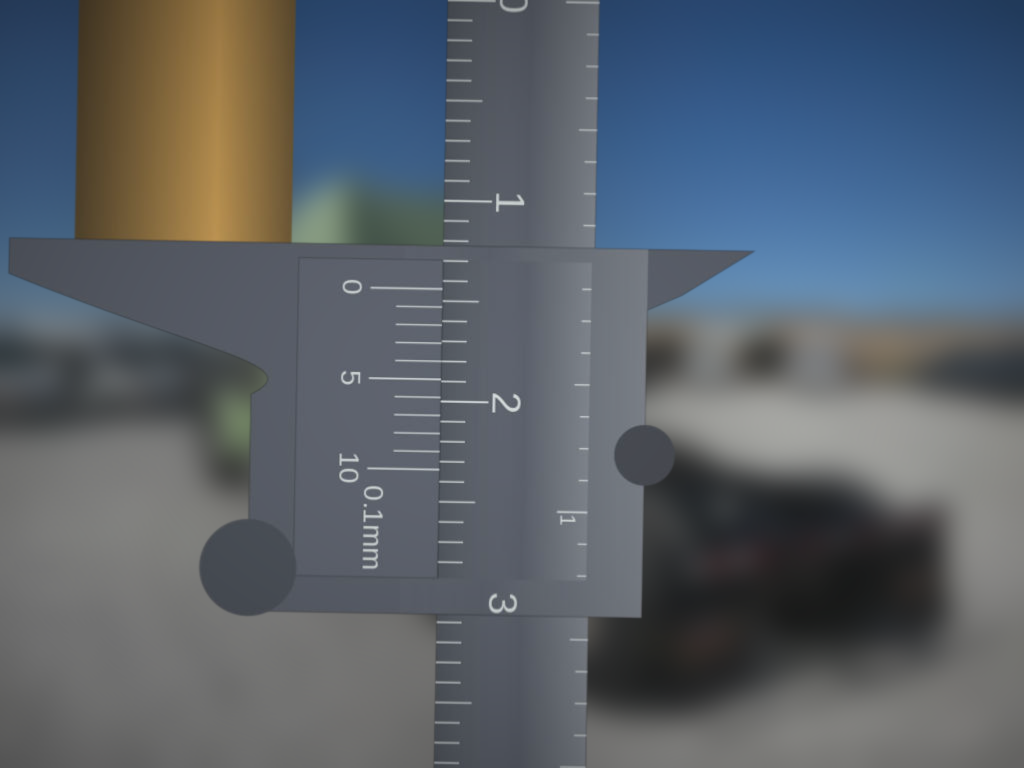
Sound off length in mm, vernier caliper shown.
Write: 14.4 mm
